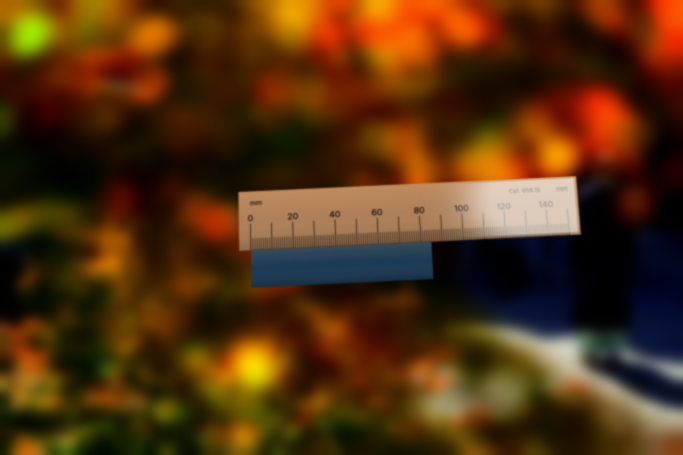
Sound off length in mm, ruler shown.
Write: 85 mm
